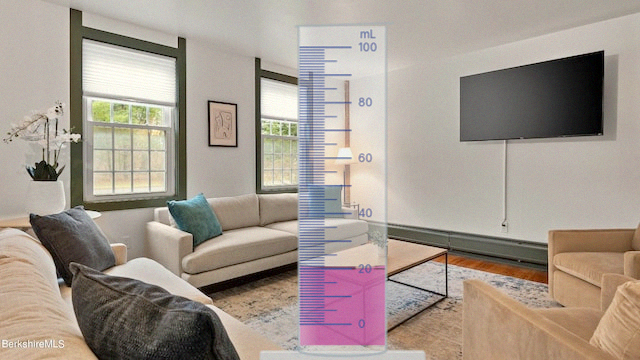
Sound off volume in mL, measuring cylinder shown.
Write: 20 mL
